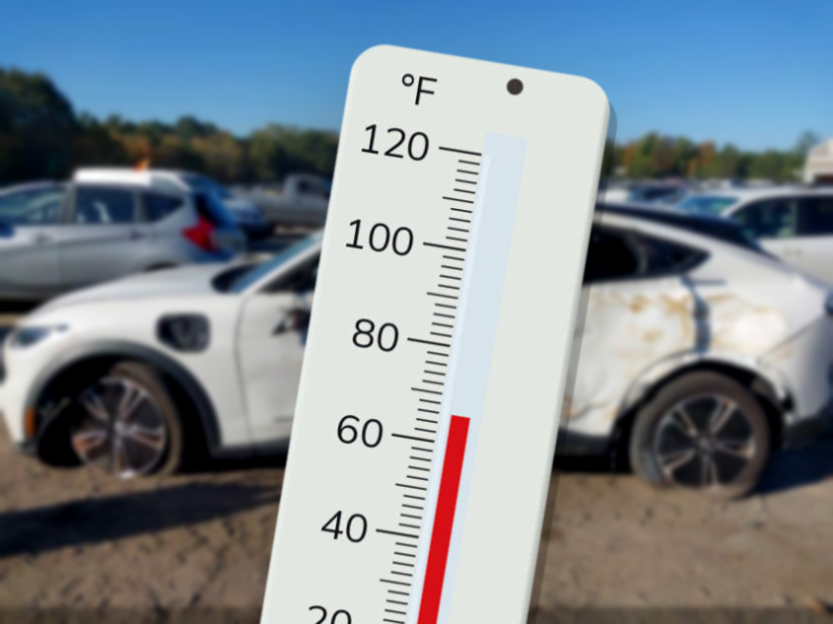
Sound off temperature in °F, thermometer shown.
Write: 66 °F
